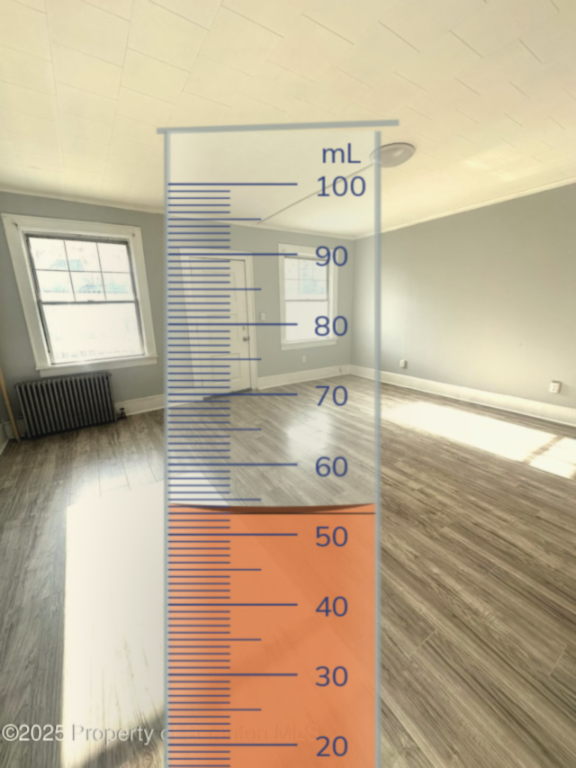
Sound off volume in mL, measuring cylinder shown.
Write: 53 mL
